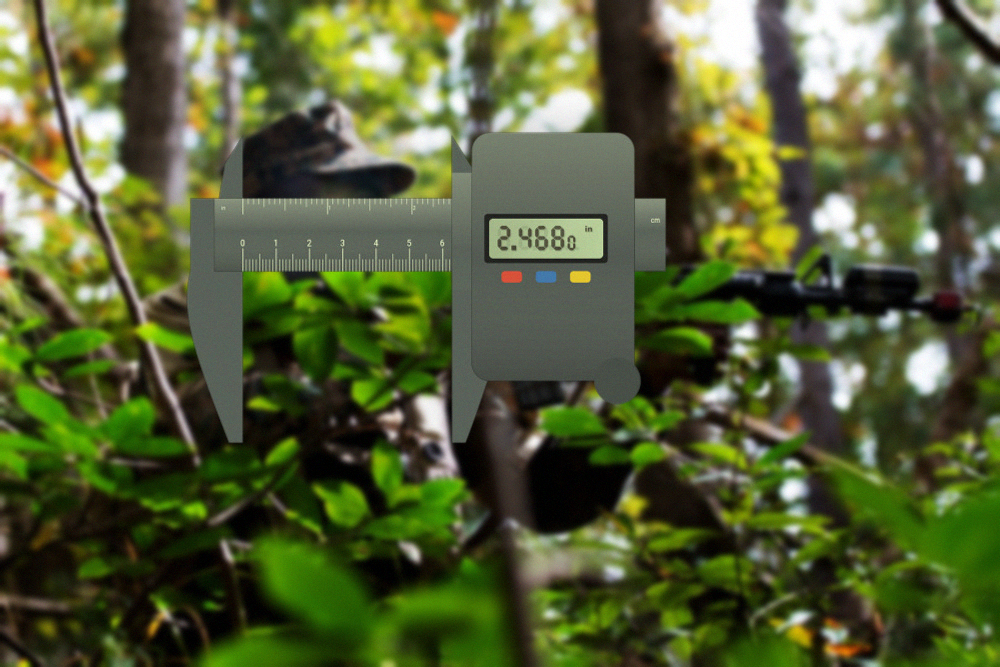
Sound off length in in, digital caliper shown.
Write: 2.4680 in
